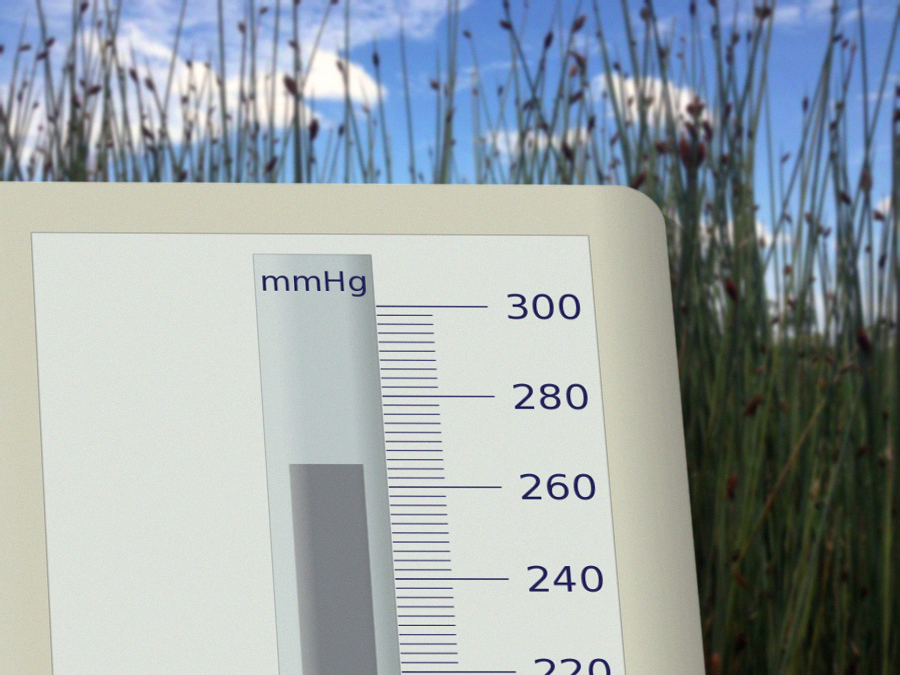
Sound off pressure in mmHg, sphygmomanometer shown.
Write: 265 mmHg
